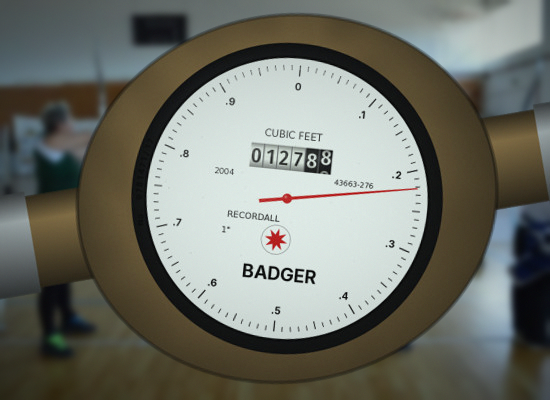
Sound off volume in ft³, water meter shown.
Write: 12788.22 ft³
